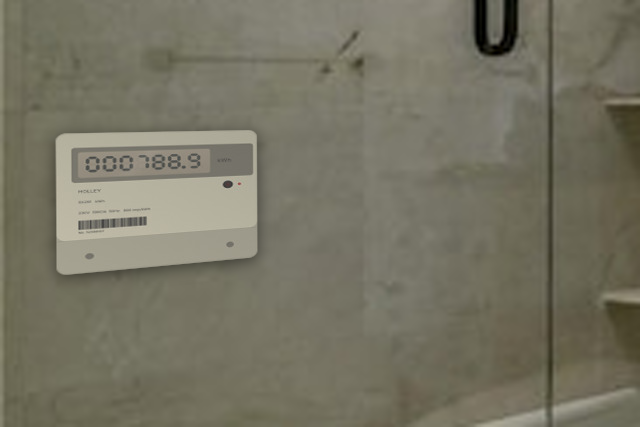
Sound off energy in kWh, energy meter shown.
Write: 788.9 kWh
